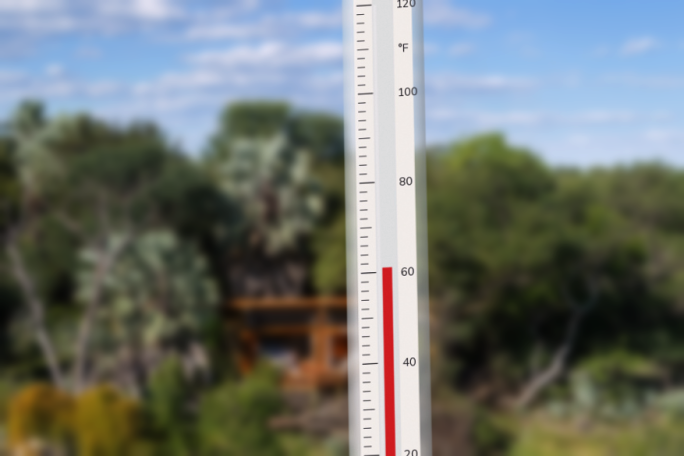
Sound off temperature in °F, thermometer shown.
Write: 61 °F
